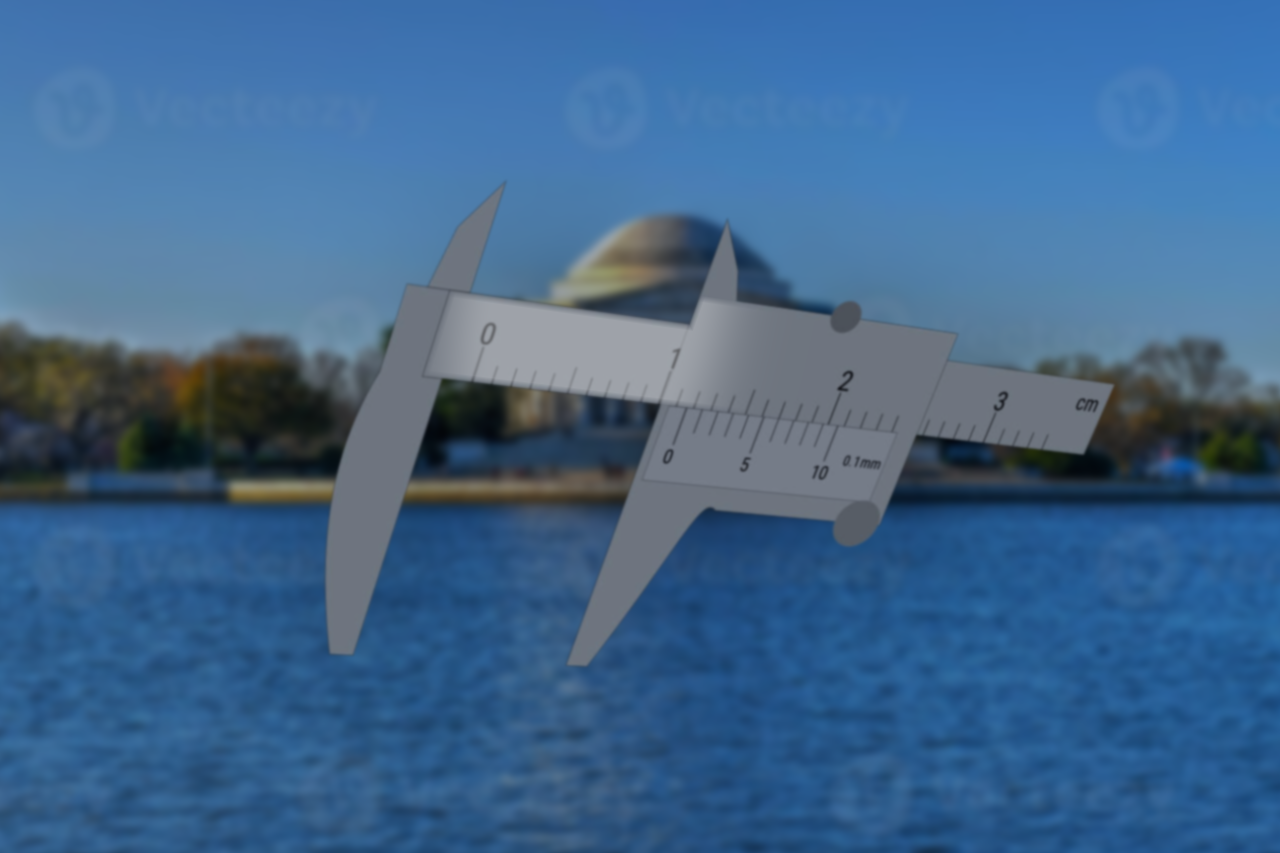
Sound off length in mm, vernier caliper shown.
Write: 11.6 mm
